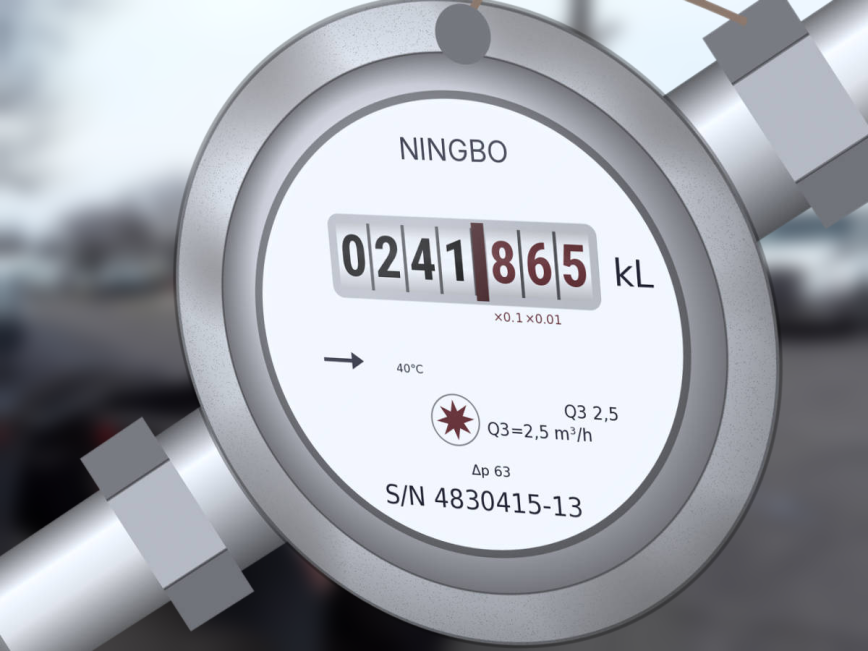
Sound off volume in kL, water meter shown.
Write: 241.865 kL
